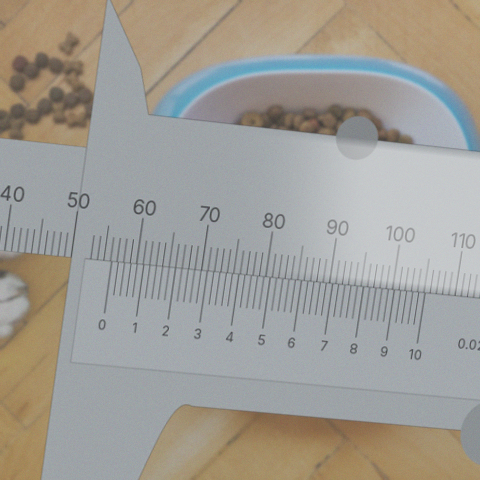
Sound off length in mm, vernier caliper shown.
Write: 56.2 mm
